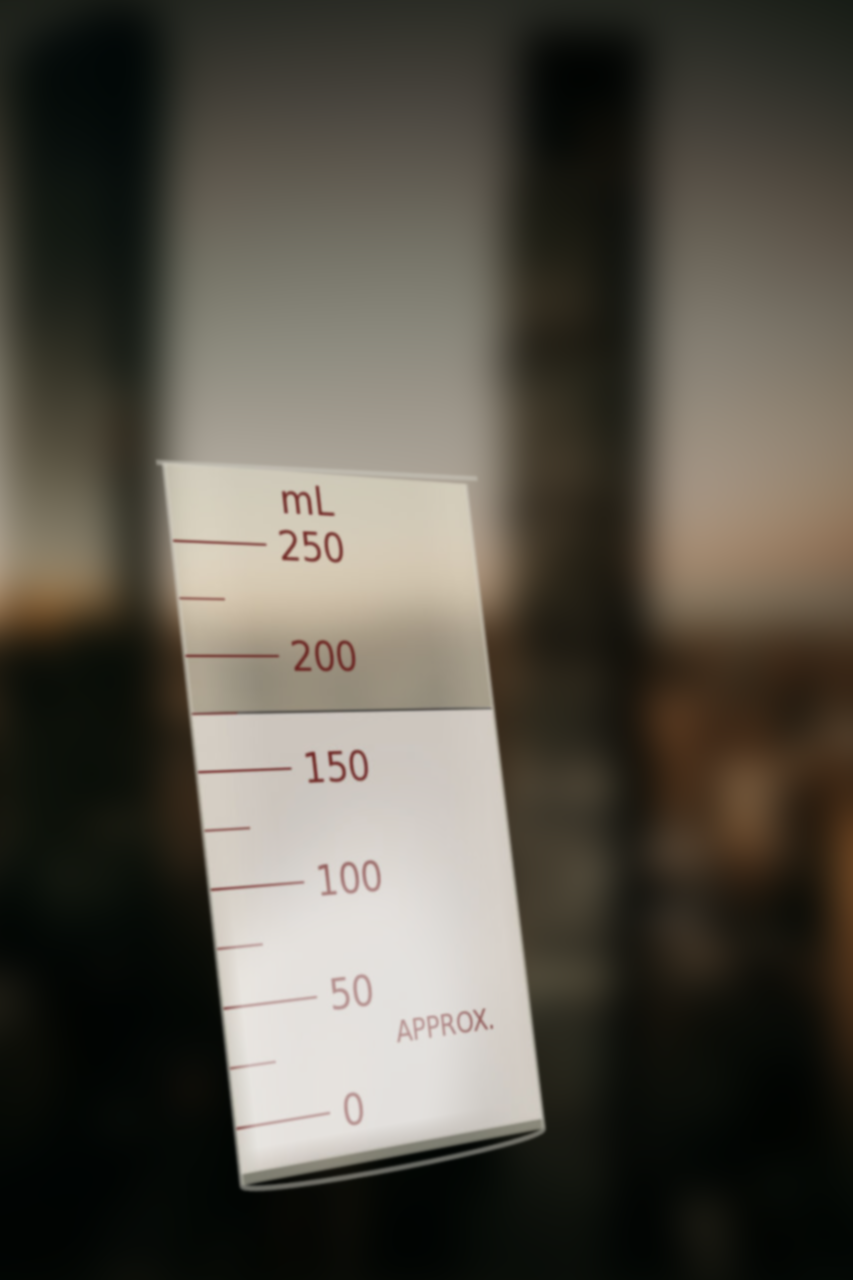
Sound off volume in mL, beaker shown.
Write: 175 mL
